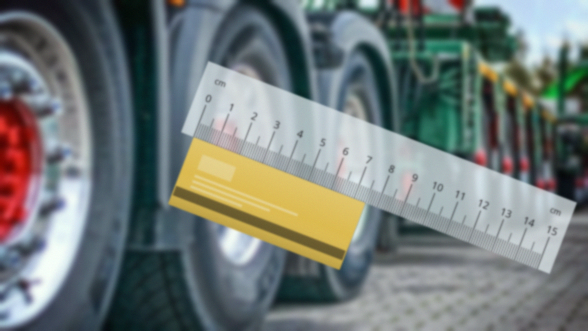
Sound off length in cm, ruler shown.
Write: 7.5 cm
